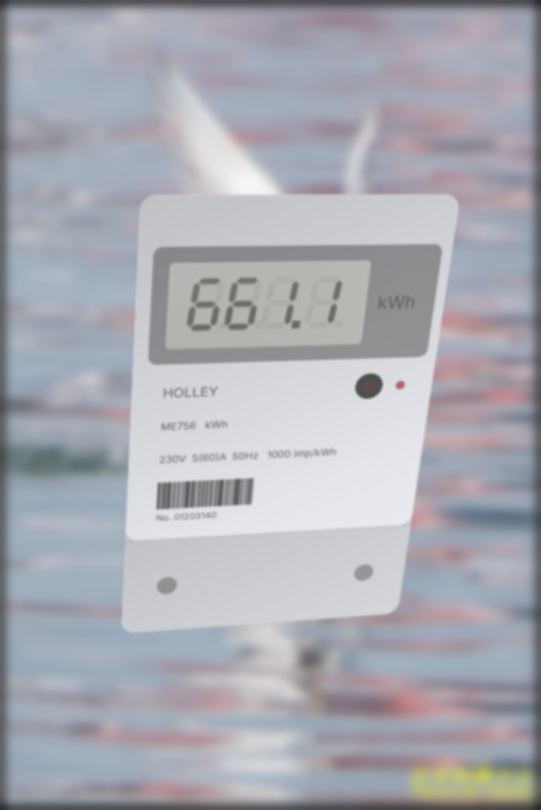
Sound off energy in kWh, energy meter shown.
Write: 661.1 kWh
